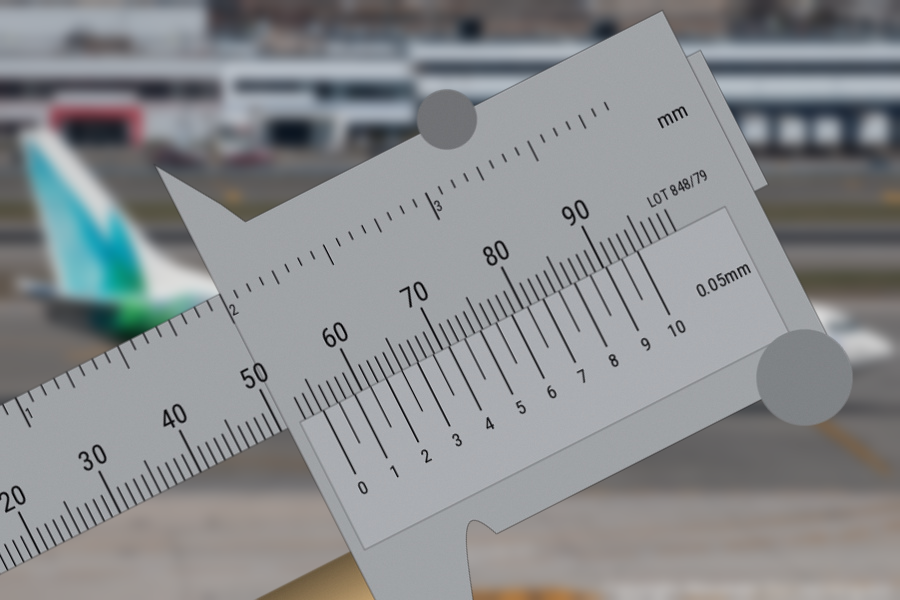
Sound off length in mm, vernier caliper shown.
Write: 55.2 mm
